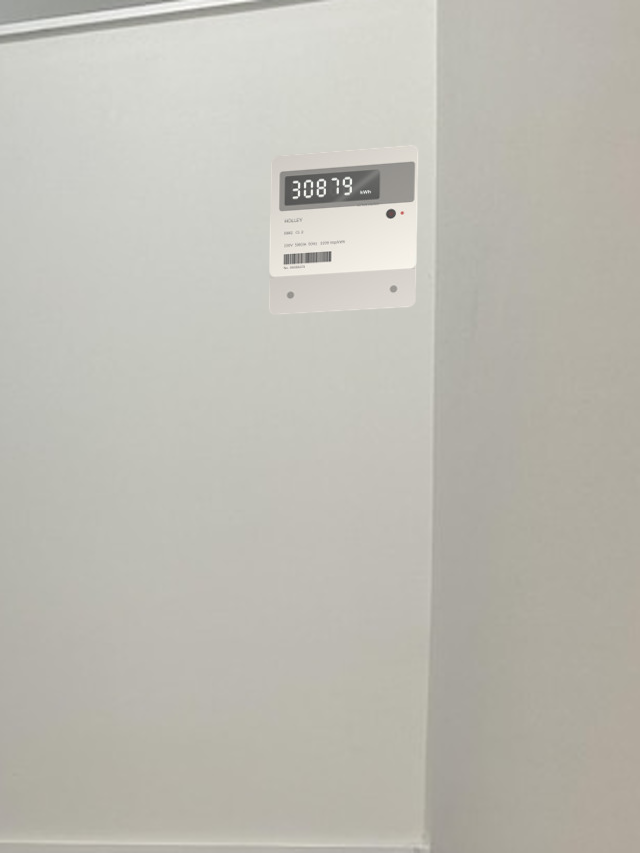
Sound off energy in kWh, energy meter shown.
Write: 30879 kWh
